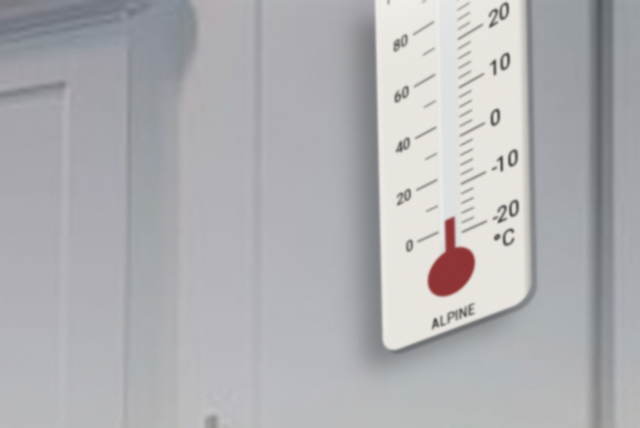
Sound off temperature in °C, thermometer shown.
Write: -16 °C
